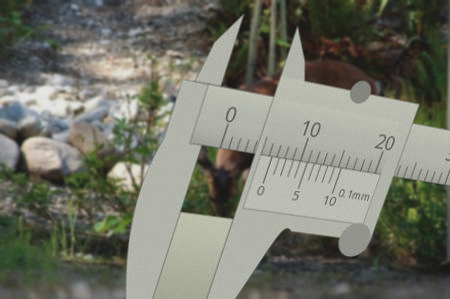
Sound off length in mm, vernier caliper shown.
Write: 6.4 mm
